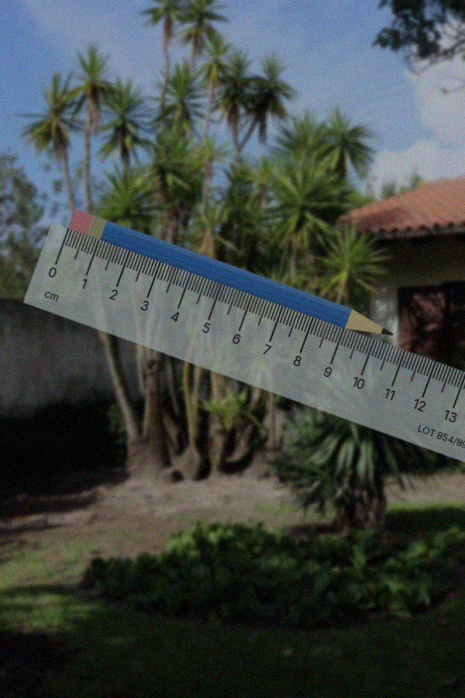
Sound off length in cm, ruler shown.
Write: 10.5 cm
